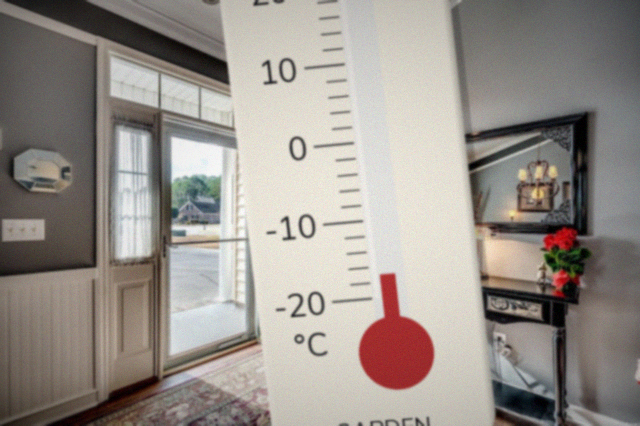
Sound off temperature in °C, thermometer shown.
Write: -17 °C
